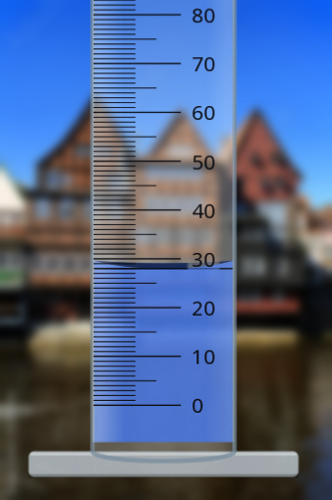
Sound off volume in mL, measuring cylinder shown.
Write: 28 mL
